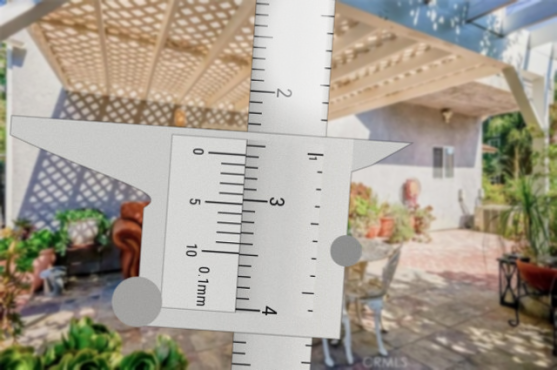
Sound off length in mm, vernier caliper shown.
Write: 25.9 mm
